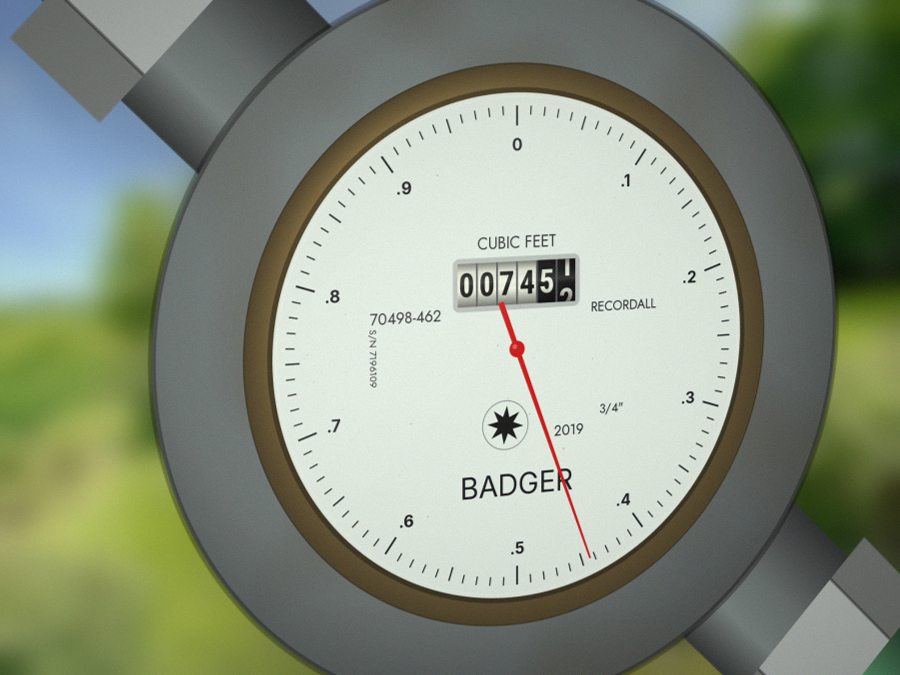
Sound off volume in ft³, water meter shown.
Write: 7451.44 ft³
